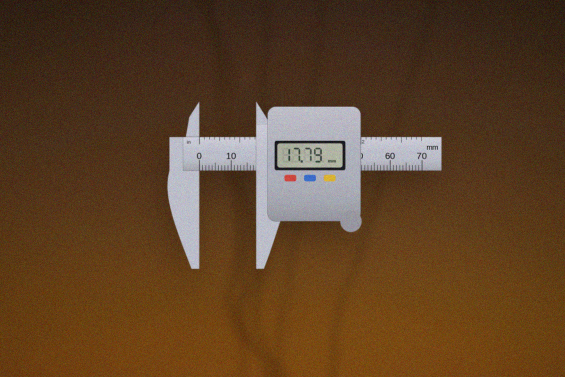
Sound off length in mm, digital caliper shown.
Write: 17.79 mm
